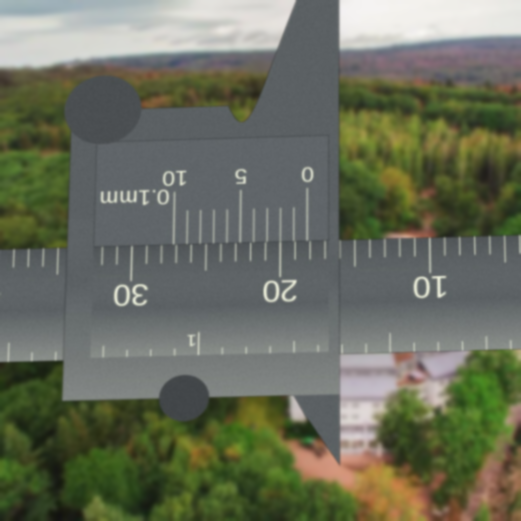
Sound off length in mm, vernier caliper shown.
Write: 18.2 mm
